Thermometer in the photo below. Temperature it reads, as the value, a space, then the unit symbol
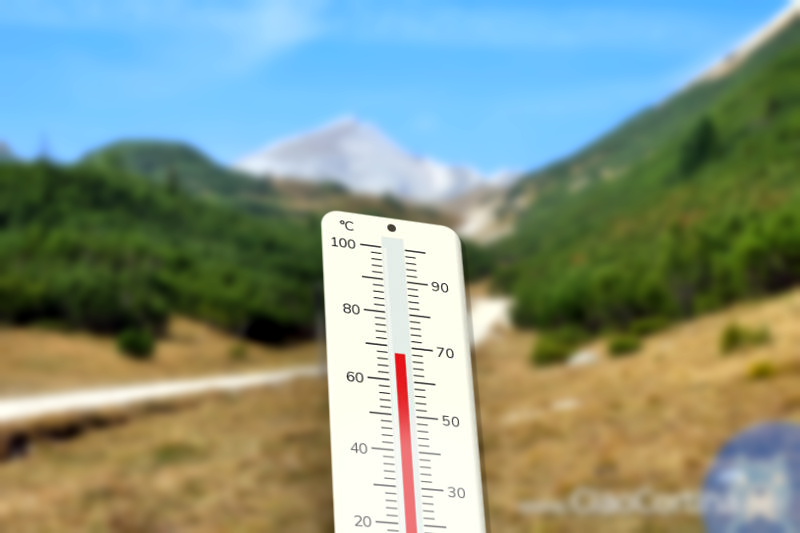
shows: 68 °C
